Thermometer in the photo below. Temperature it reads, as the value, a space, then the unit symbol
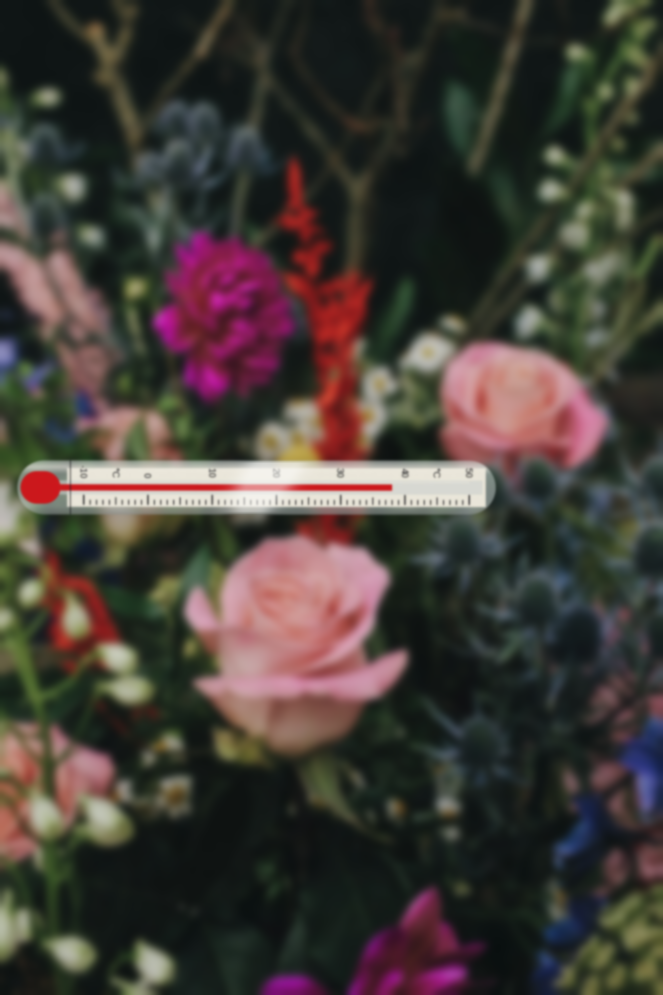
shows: 38 °C
